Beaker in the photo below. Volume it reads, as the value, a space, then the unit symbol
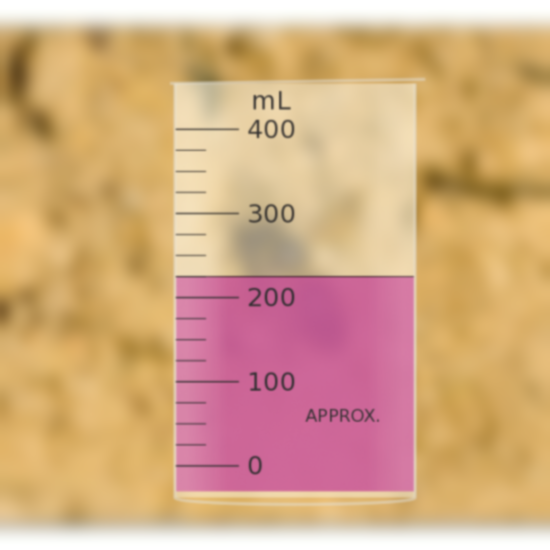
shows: 225 mL
